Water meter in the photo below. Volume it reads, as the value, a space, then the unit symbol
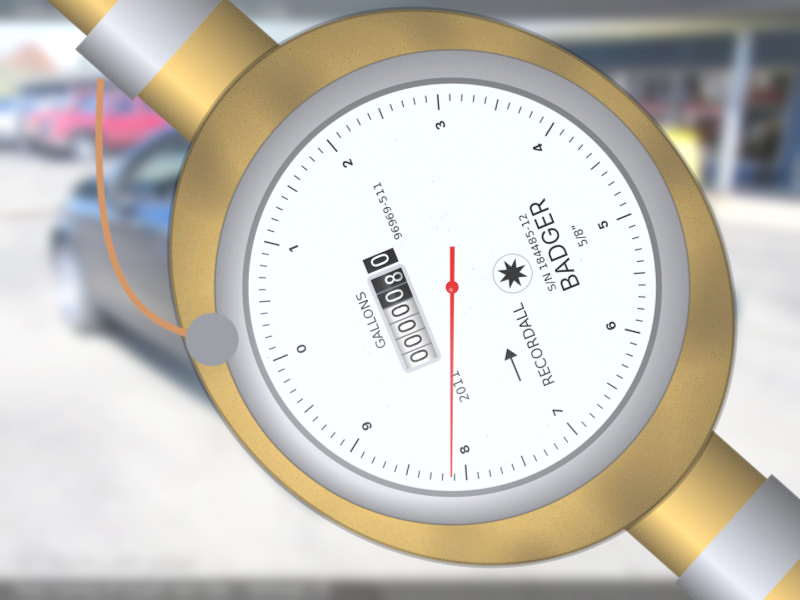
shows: 78.1 gal
